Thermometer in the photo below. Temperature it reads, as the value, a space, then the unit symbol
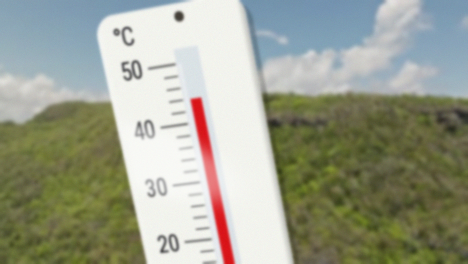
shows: 44 °C
